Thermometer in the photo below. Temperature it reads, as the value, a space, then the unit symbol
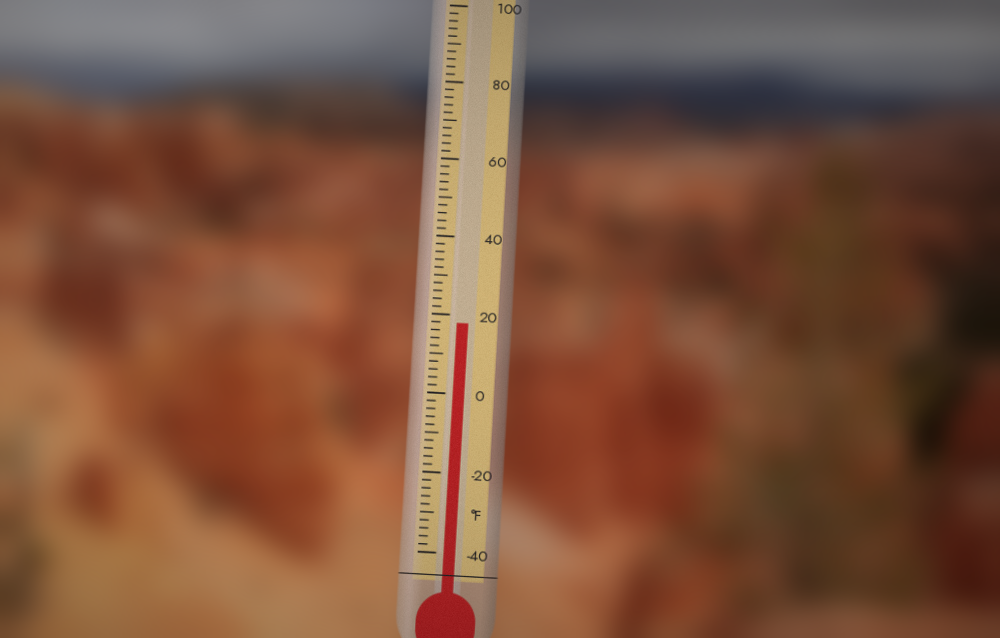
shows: 18 °F
